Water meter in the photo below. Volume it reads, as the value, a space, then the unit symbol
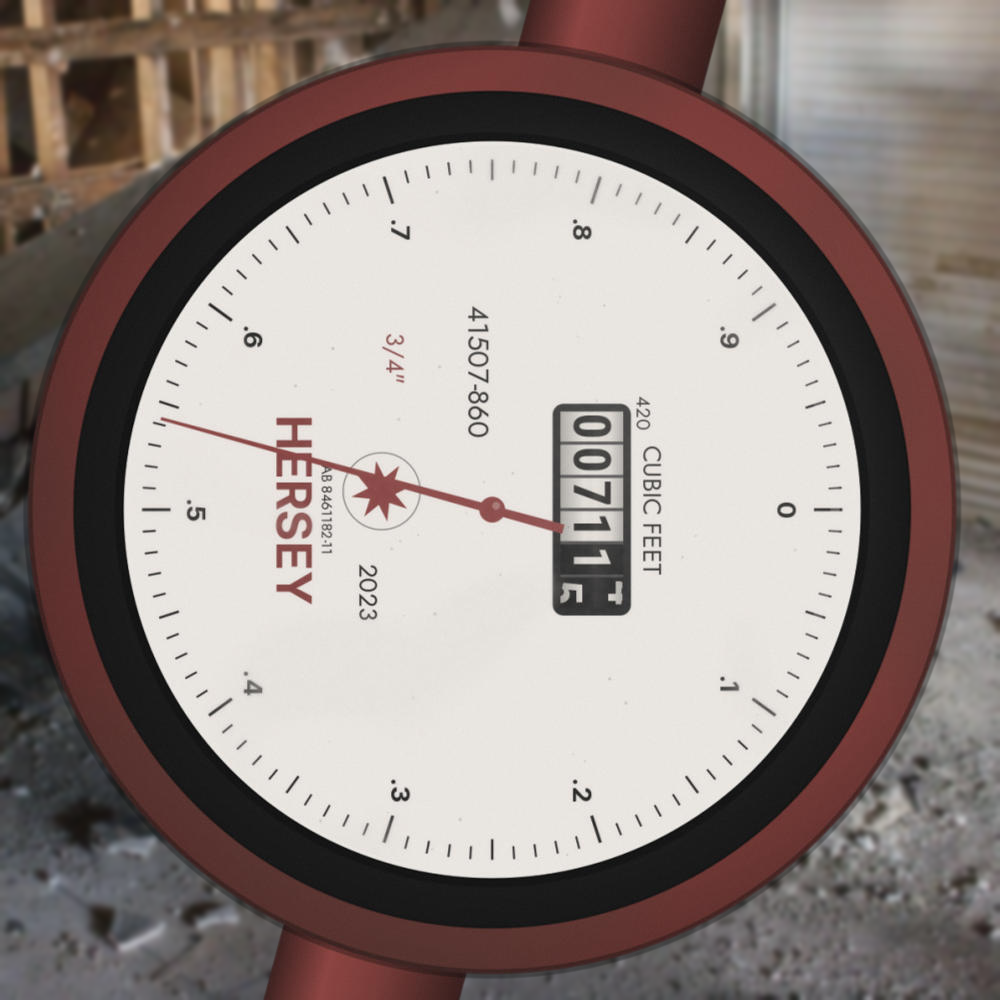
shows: 7114.54 ft³
